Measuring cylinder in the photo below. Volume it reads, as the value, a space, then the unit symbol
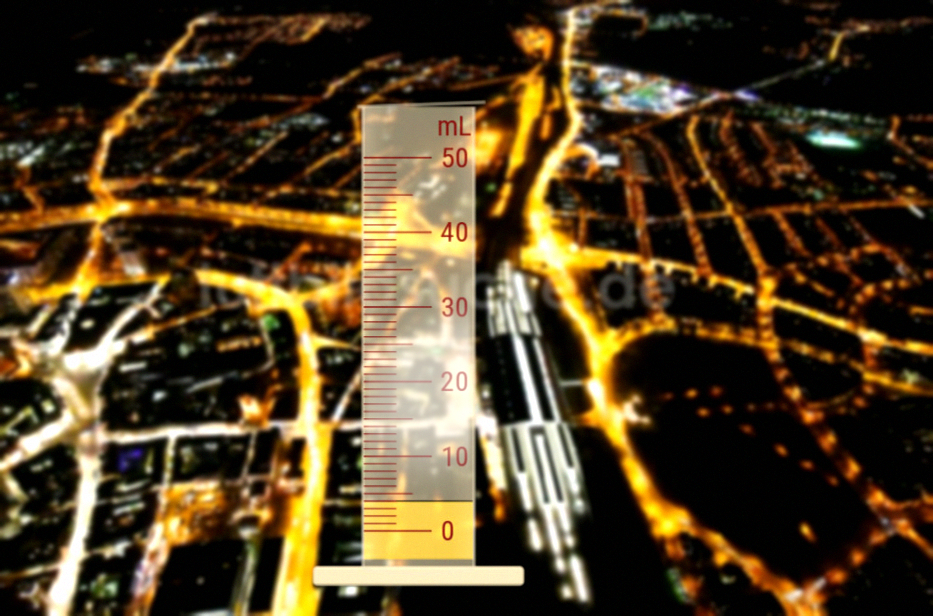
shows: 4 mL
